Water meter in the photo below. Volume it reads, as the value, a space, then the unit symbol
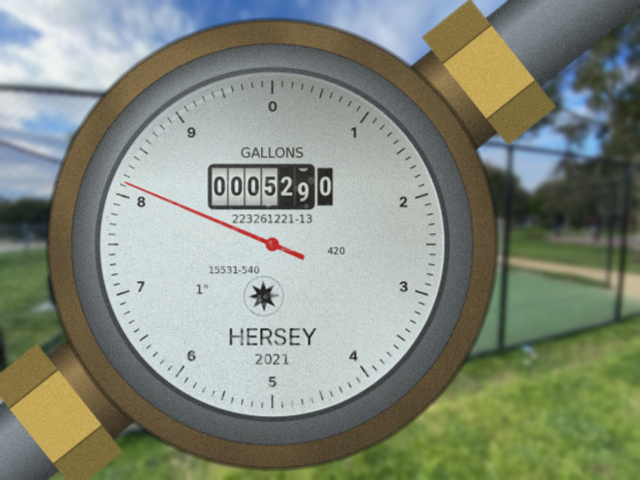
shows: 5288.1 gal
